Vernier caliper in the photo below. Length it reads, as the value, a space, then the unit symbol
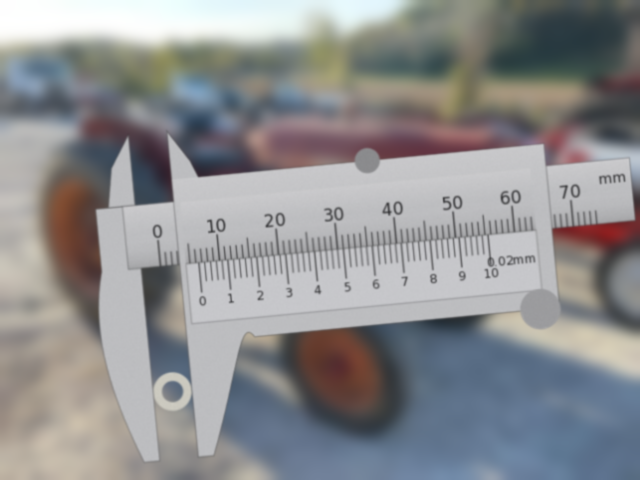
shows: 6.5 mm
